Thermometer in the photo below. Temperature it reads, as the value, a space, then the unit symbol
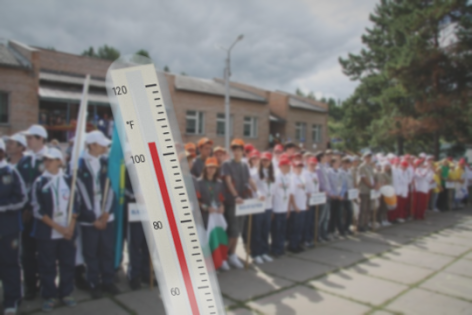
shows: 104 °F
